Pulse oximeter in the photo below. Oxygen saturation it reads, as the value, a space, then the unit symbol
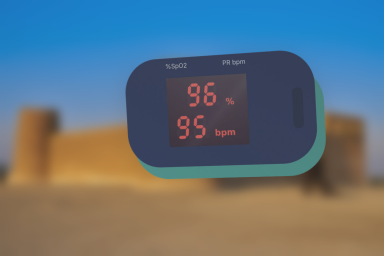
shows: 96 %
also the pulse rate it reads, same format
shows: 95 bpm
